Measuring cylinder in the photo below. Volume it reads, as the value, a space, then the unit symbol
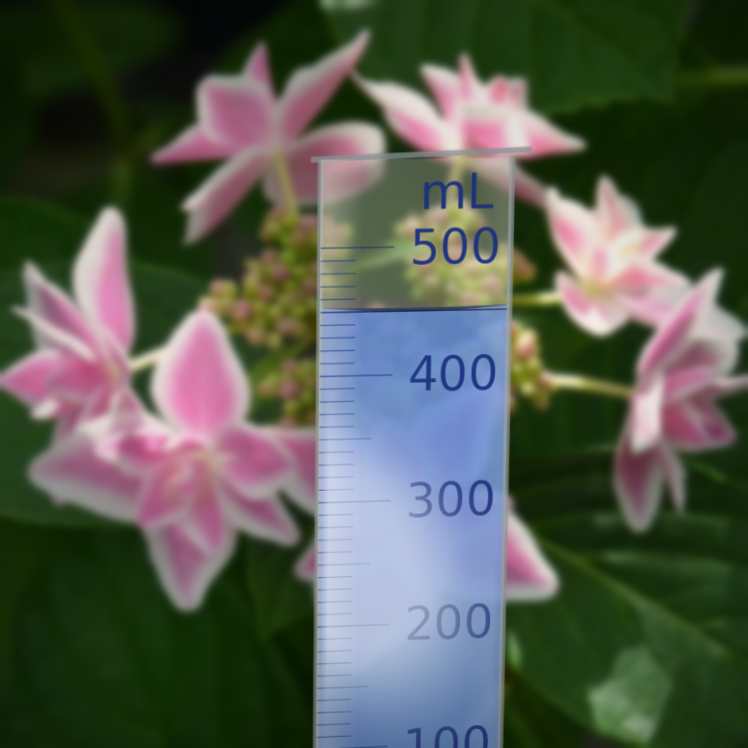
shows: 450 mL
